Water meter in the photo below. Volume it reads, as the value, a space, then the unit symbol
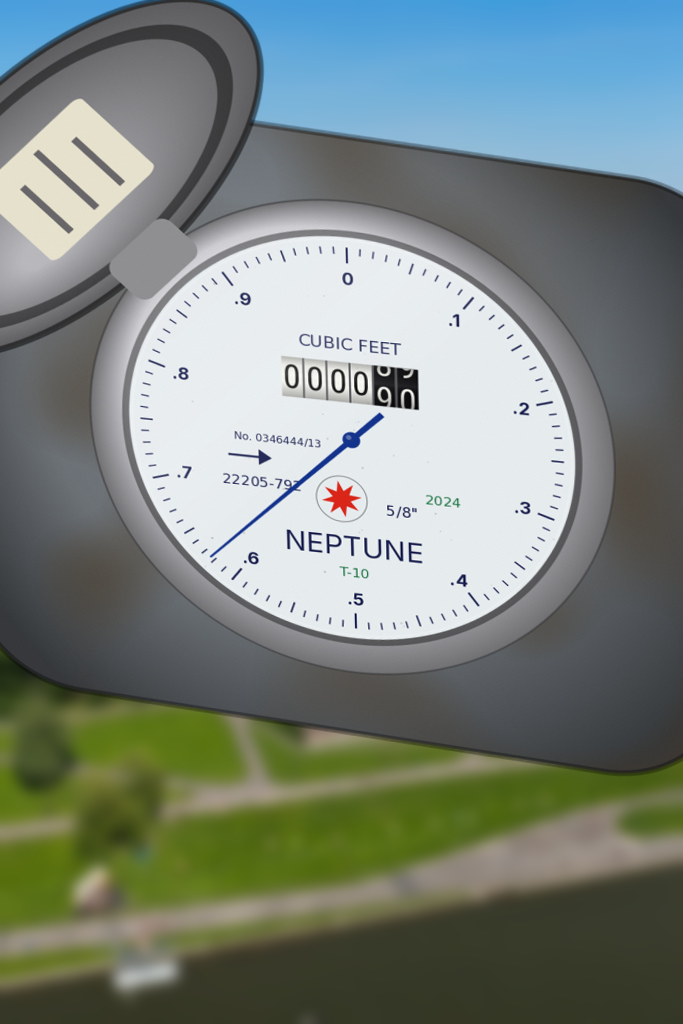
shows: 89.62 ft³
